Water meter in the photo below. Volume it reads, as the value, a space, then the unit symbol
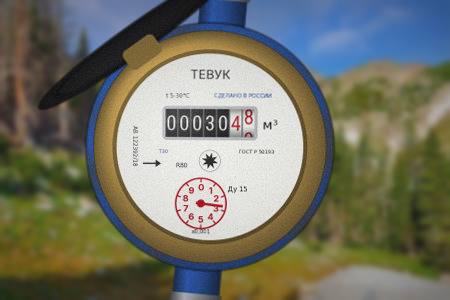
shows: 30.482 m³
